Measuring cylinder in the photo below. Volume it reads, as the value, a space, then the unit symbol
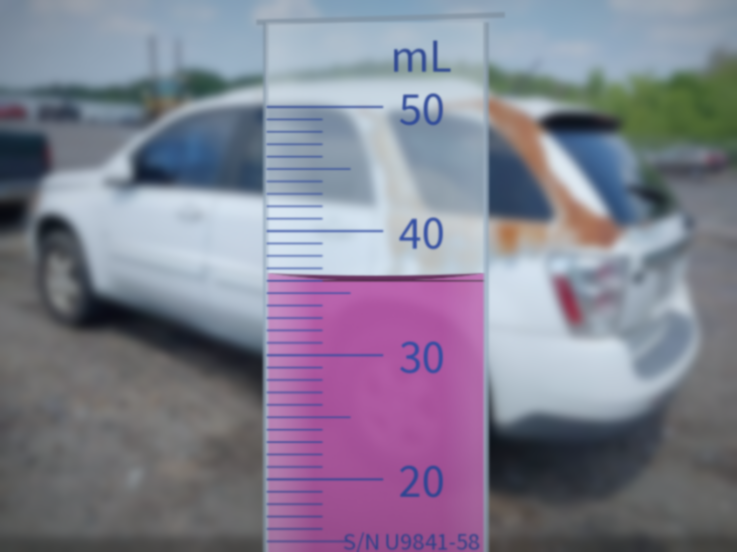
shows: 36 mL
